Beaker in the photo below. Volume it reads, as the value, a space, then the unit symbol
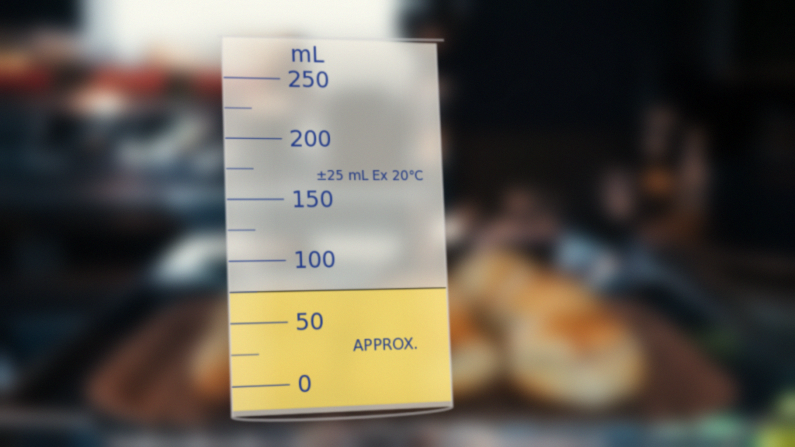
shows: 75 mL
